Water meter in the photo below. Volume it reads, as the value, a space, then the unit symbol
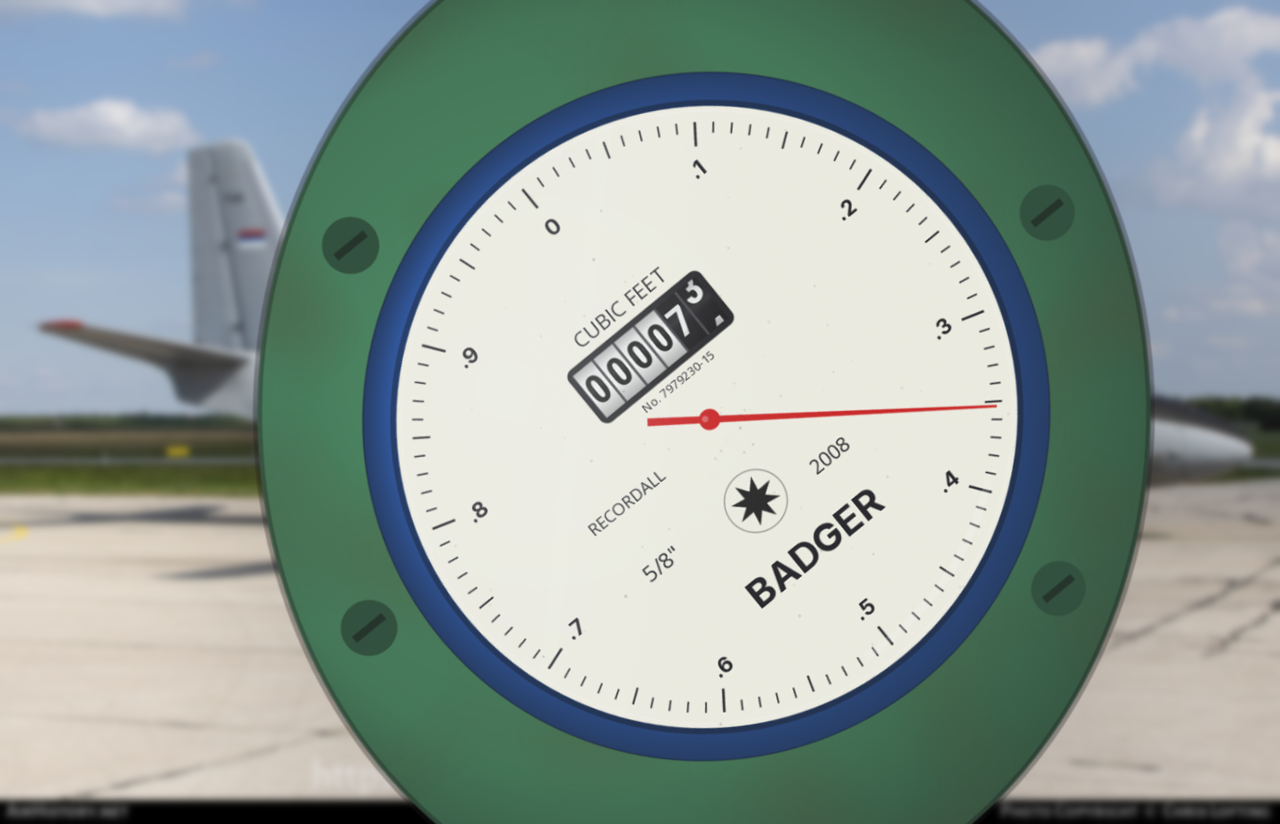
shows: 73.35 ft³
